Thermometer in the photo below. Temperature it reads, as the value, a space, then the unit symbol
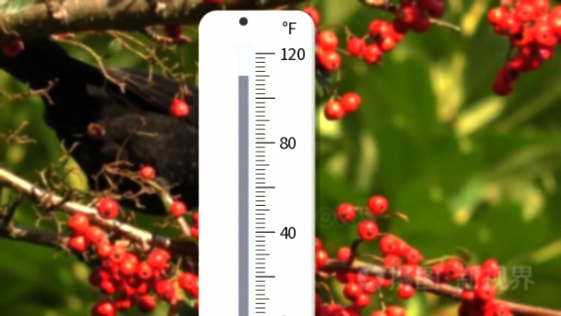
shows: 110 °F
